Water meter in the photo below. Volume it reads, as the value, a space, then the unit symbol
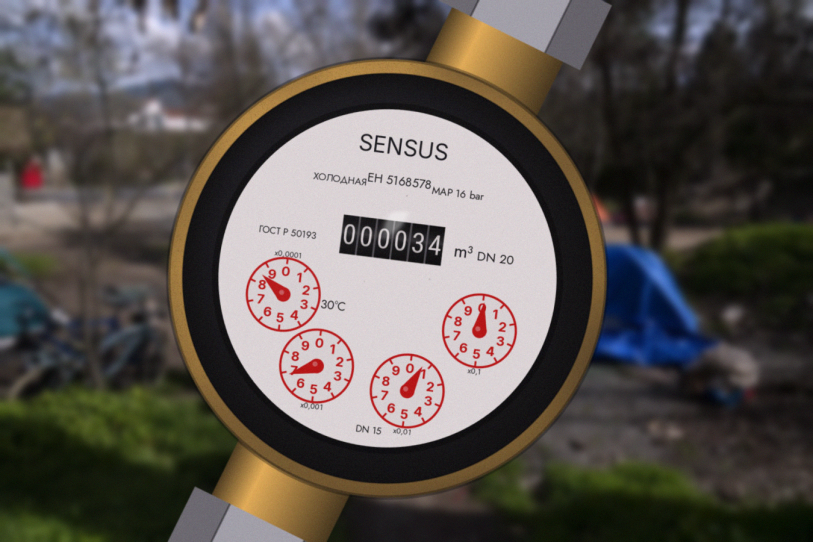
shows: 34.0068 m³
